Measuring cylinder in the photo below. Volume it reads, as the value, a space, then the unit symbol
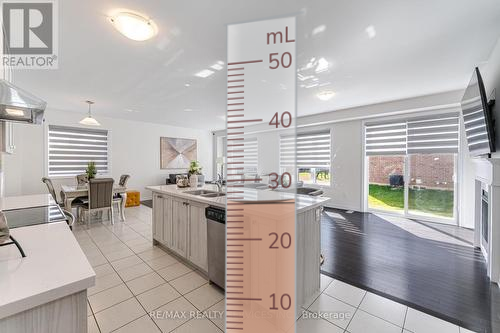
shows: 26 mL
